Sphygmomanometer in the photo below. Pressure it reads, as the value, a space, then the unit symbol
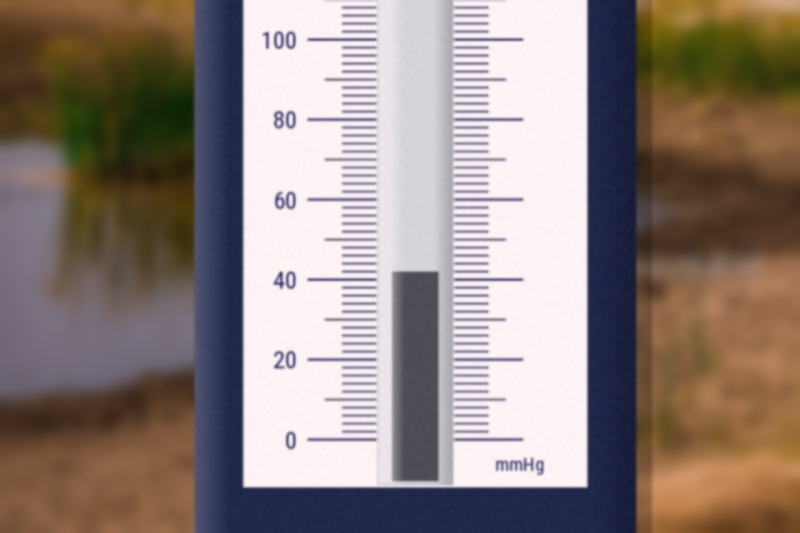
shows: 42 mmHg
